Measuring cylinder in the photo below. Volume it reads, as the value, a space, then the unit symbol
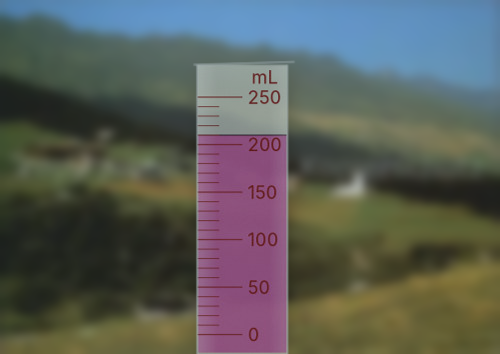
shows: 210 mL
